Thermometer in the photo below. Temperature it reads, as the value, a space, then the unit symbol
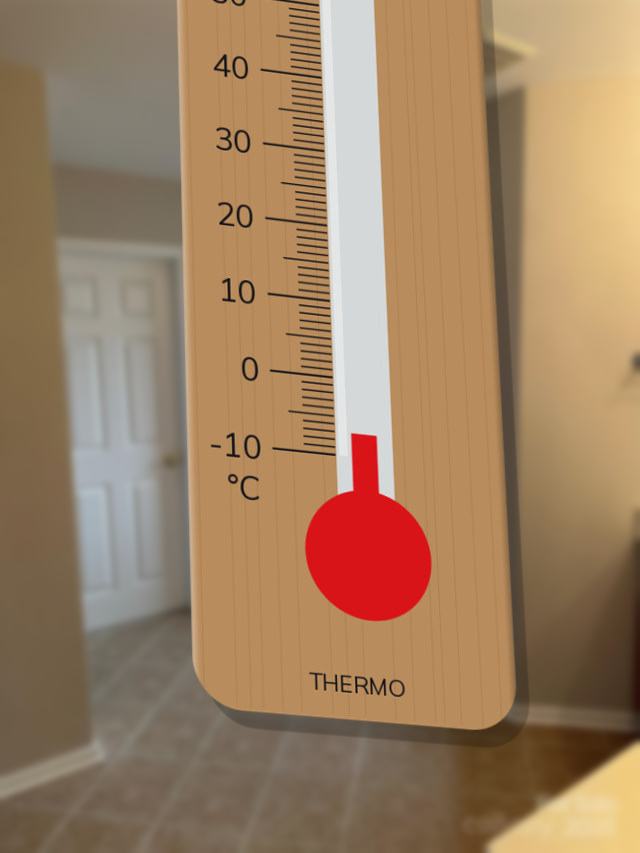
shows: -7 °C
